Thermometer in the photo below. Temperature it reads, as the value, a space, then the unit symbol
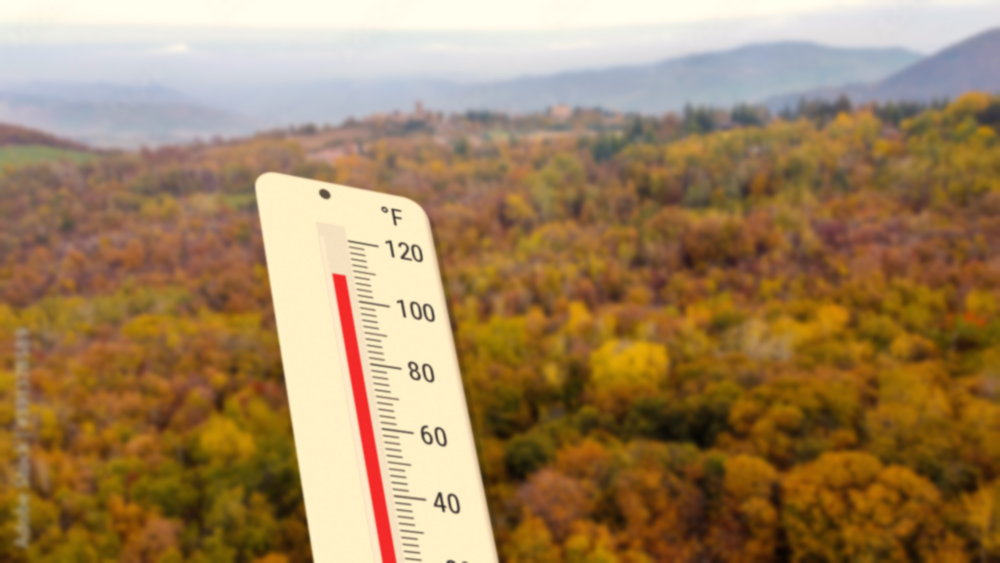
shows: 108 °F
